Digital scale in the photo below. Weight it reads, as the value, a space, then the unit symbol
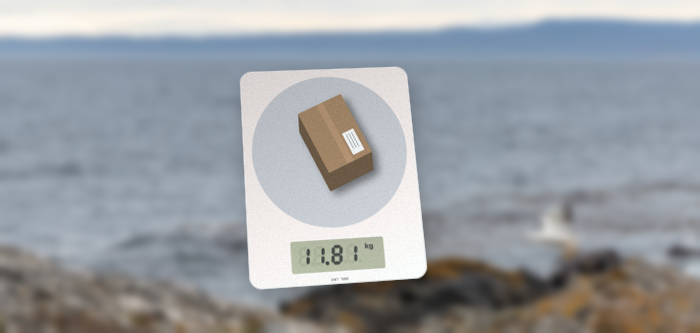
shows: 11.81 kg
